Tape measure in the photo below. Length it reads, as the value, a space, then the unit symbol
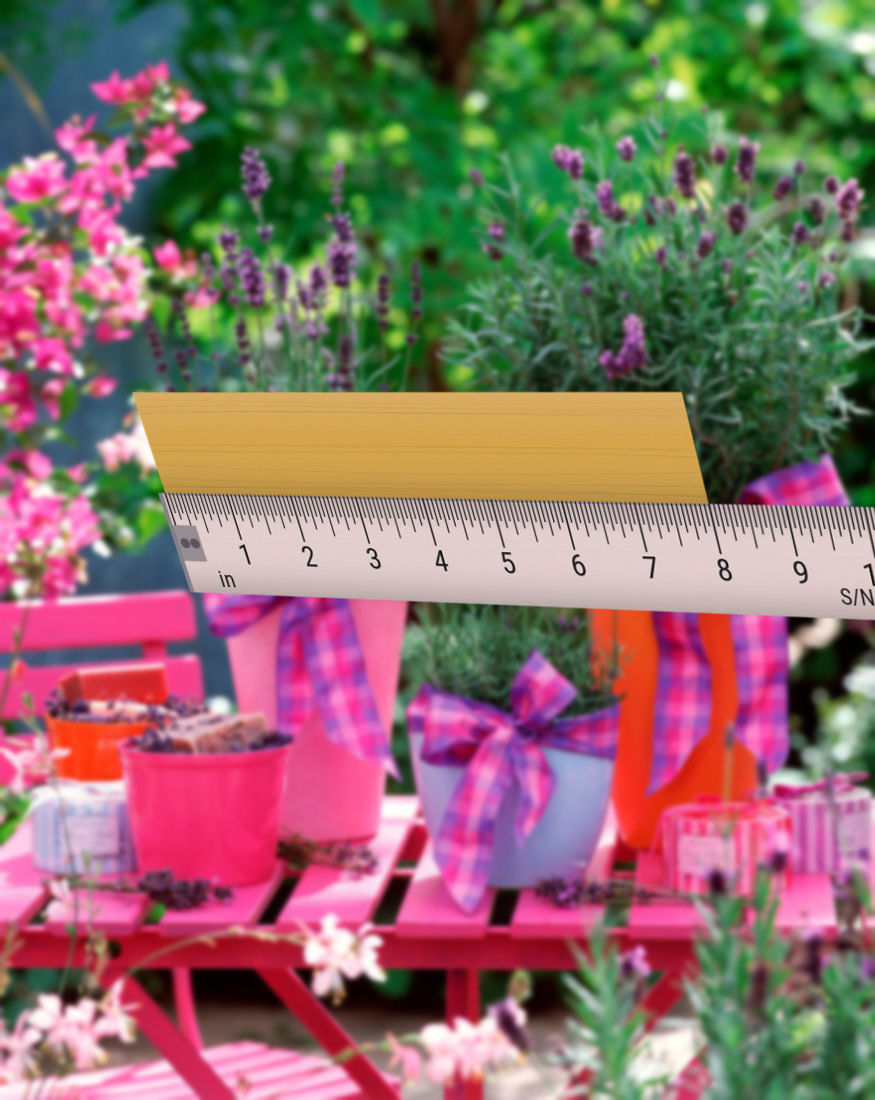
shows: 8 in
